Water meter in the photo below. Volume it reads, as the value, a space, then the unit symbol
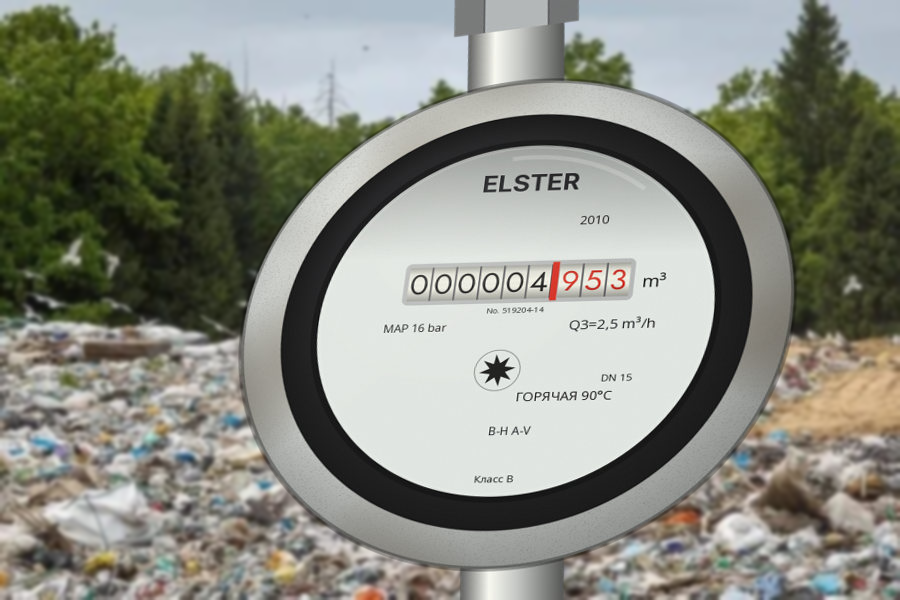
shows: 4.953 m³
